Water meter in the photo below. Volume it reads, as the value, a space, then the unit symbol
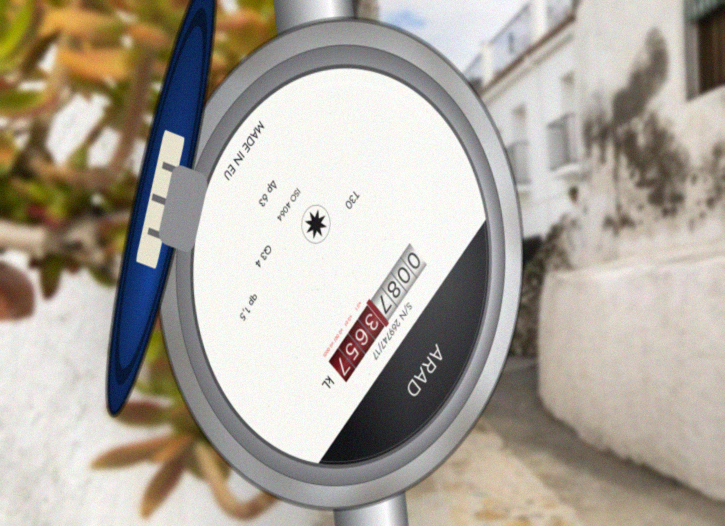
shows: 87.3657 kL
